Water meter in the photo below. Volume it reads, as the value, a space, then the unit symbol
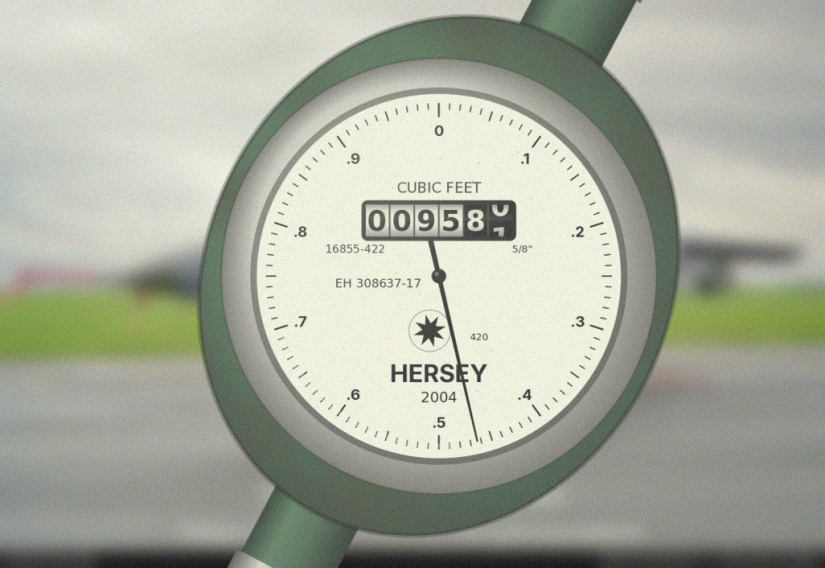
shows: 9580.46 ft³
